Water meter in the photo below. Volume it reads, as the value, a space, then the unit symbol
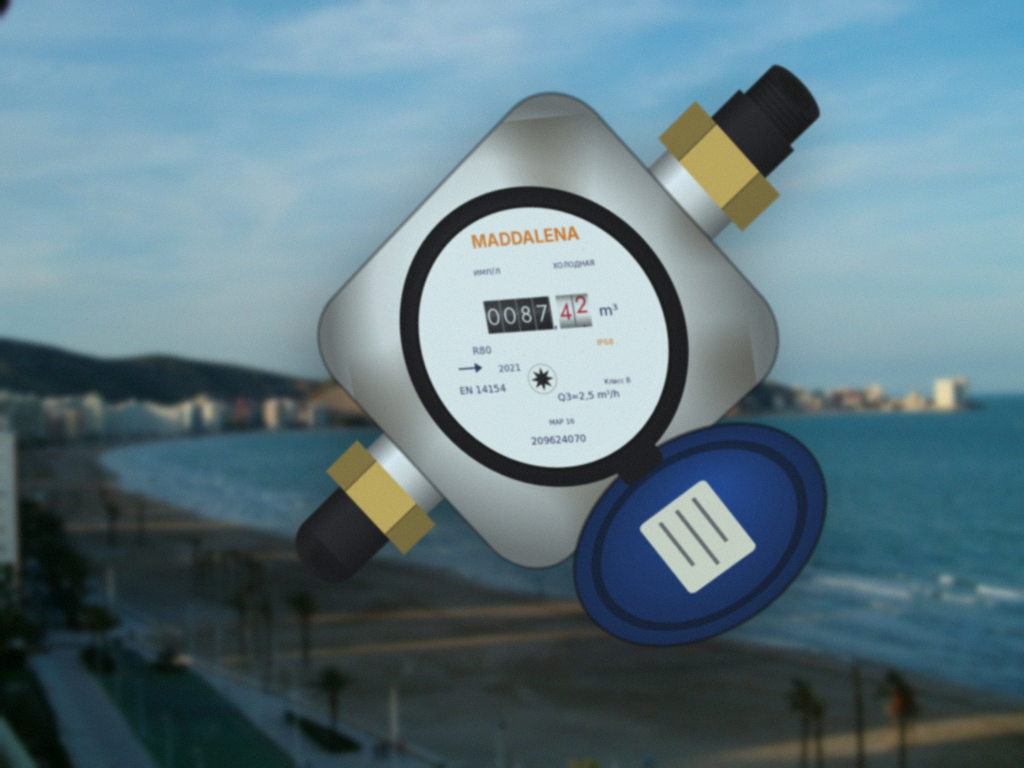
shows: 87.42 m³
